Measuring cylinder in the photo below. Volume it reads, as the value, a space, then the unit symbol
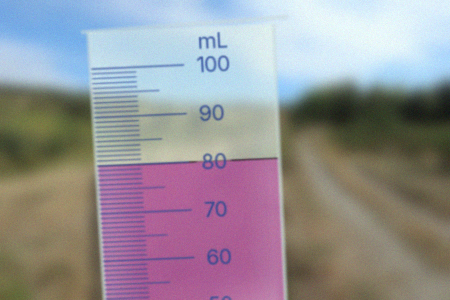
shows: 80 mL
